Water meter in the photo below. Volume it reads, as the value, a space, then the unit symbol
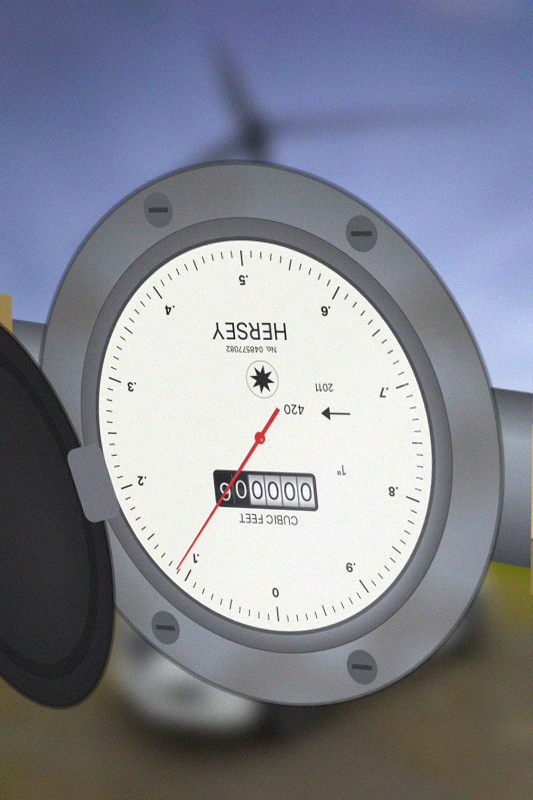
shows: 6.11 ft³
